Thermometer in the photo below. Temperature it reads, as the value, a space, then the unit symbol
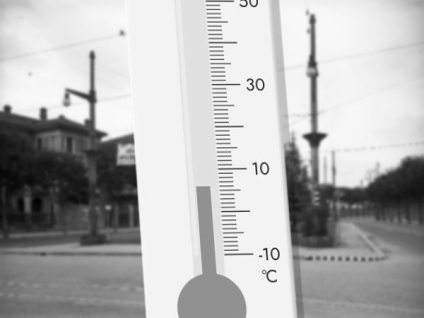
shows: 6 °C
